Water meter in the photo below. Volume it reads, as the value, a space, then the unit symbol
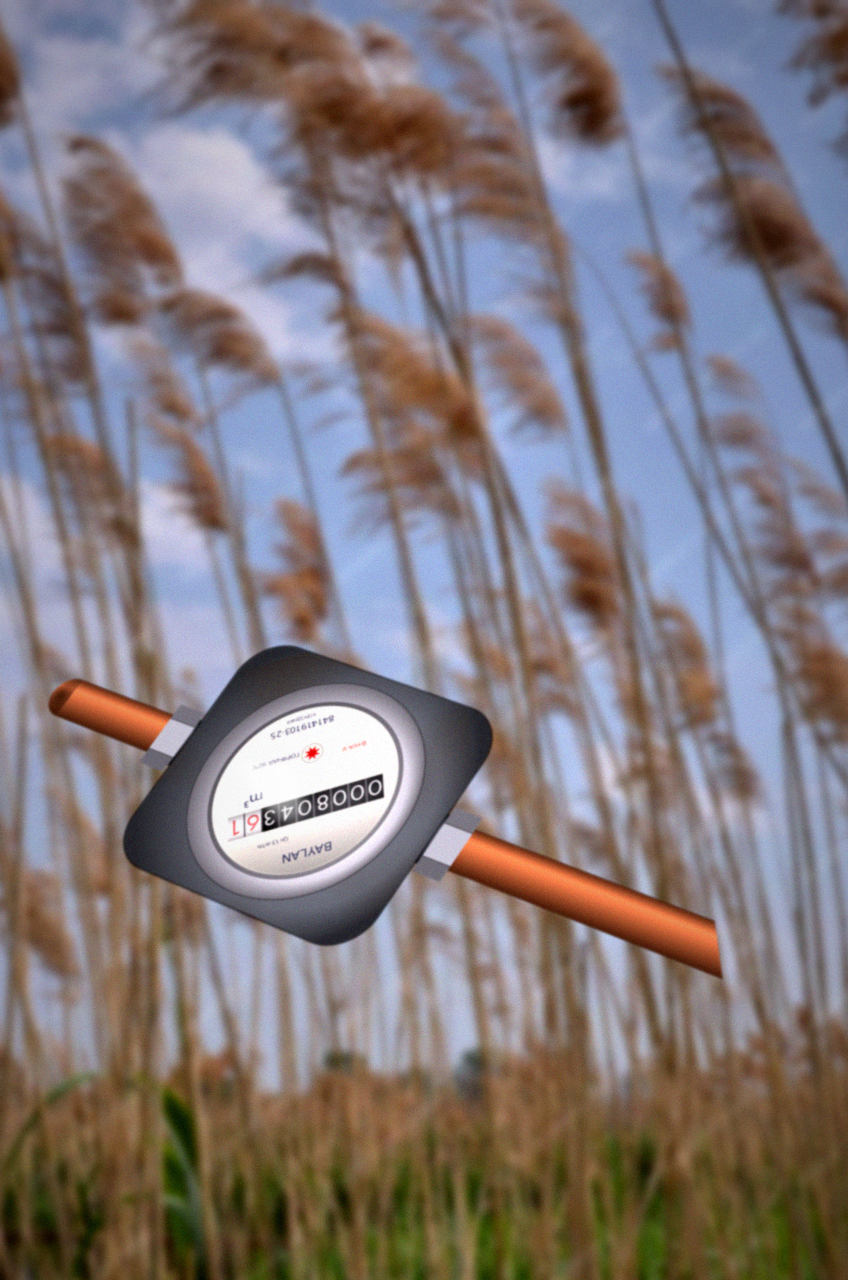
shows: 8043.61 m³
